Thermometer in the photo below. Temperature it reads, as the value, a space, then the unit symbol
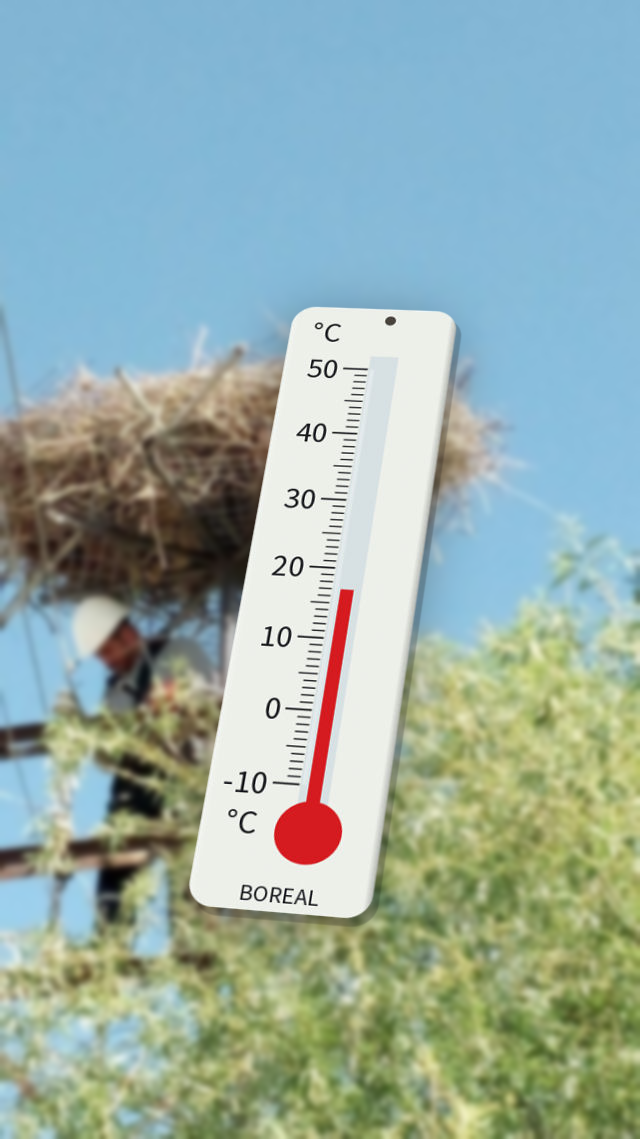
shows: 17 °C
